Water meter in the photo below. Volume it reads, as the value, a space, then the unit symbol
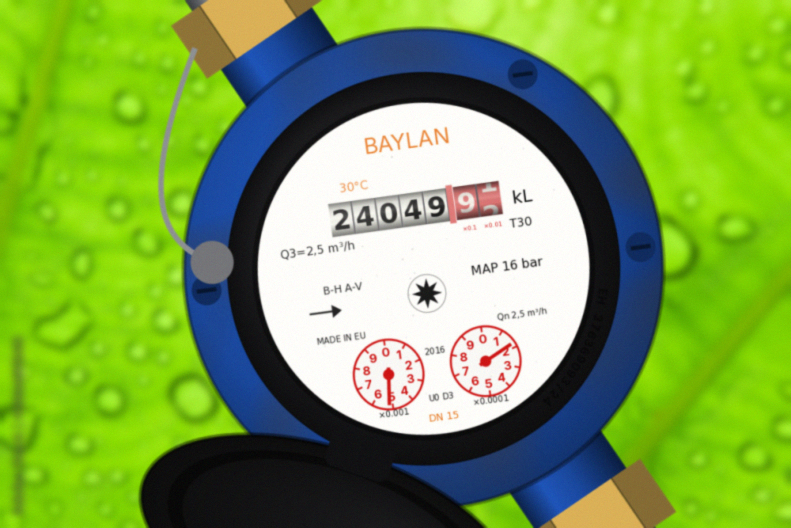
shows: 24049.9151 kL
